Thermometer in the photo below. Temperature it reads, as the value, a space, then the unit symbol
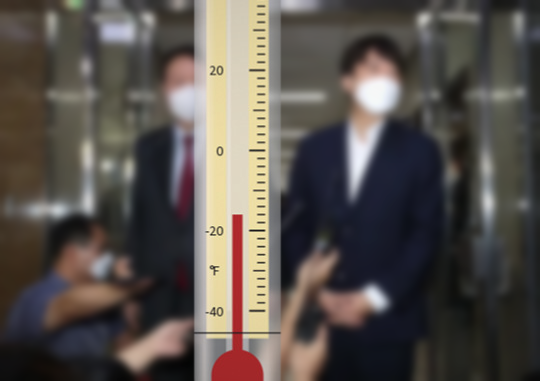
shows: -16 °F
